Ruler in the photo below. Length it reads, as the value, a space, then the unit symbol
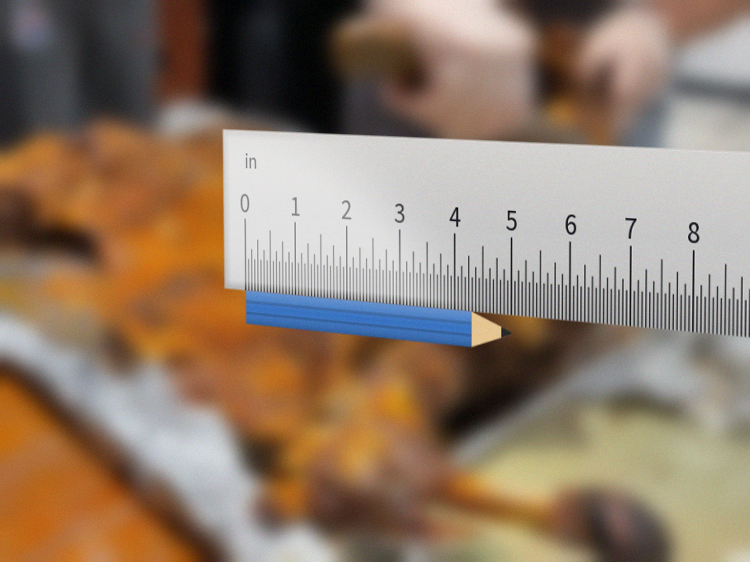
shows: 5 in
